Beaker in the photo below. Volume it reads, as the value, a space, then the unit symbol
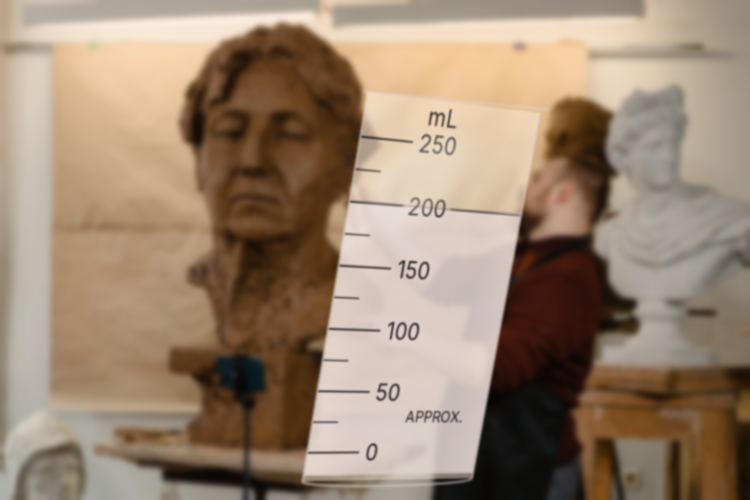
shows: 200 mL
